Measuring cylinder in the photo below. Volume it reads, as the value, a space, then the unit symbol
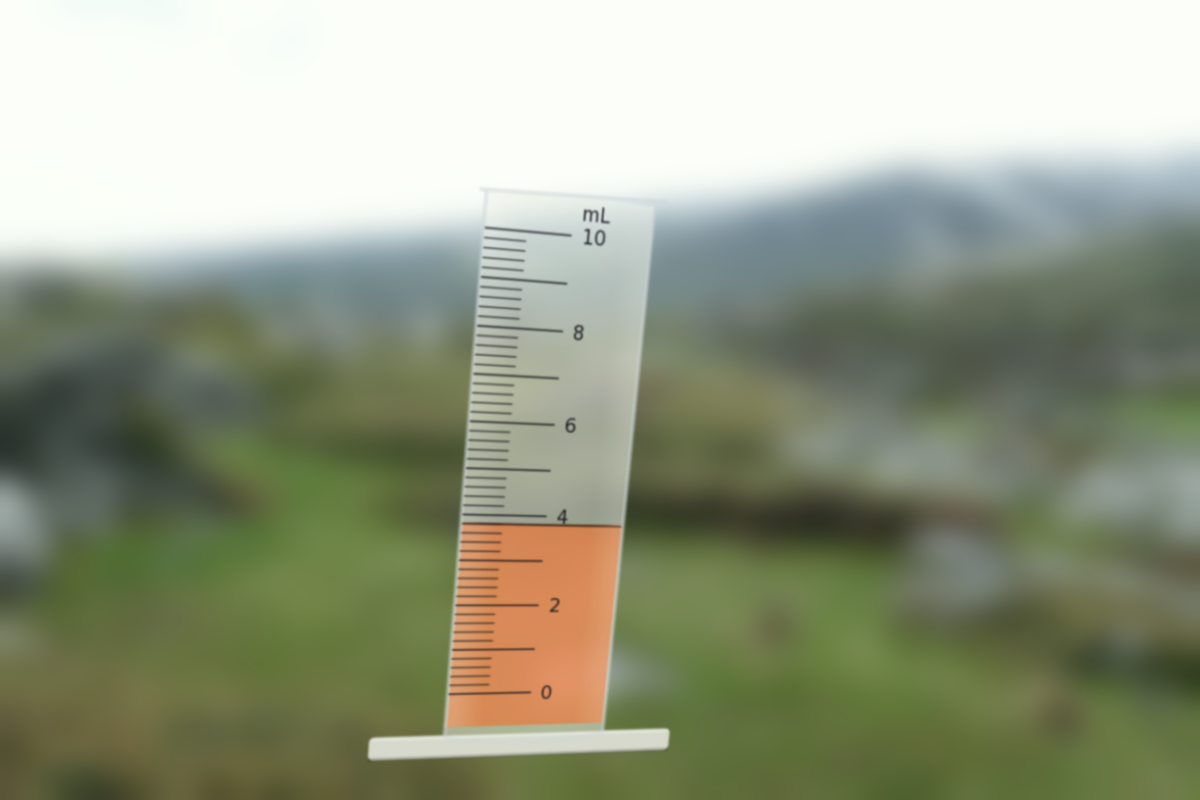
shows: 3.8 mL
